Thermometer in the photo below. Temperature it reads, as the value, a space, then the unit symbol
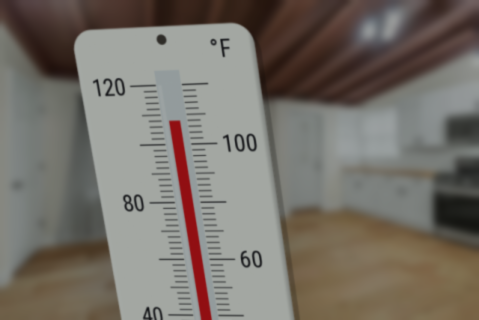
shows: 108 °F
